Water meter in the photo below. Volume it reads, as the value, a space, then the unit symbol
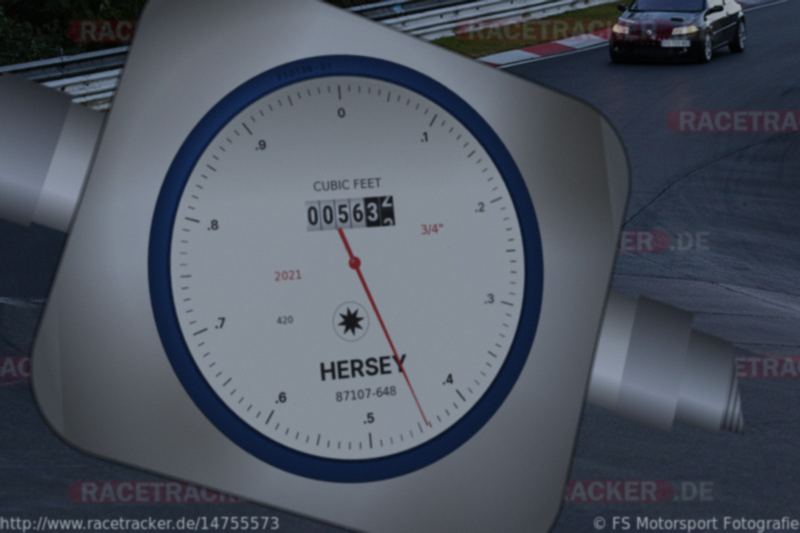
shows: 5632.44 ft³
